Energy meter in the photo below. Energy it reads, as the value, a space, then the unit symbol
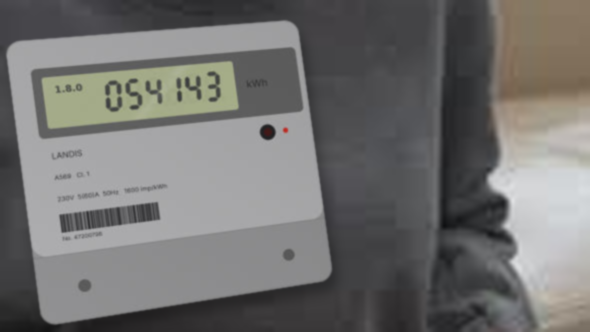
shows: 54143 kWh
